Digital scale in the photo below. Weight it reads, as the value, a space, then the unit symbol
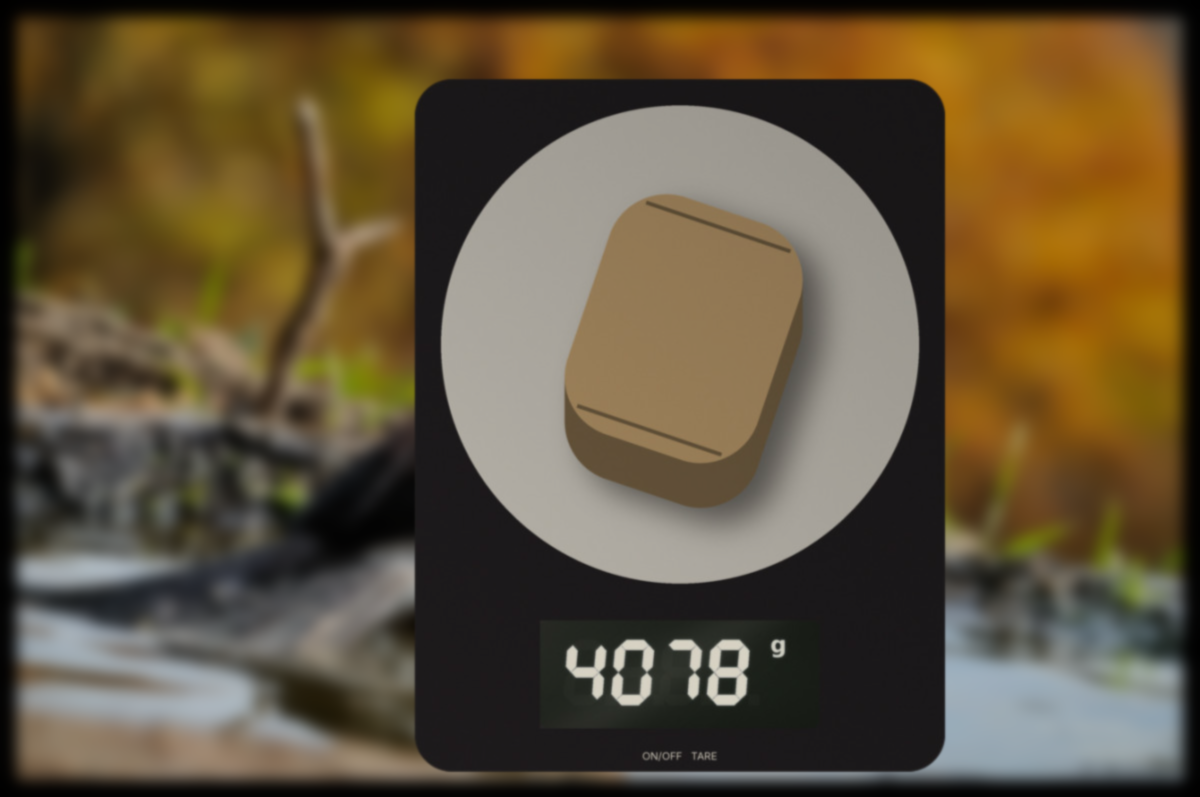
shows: 4078 g
